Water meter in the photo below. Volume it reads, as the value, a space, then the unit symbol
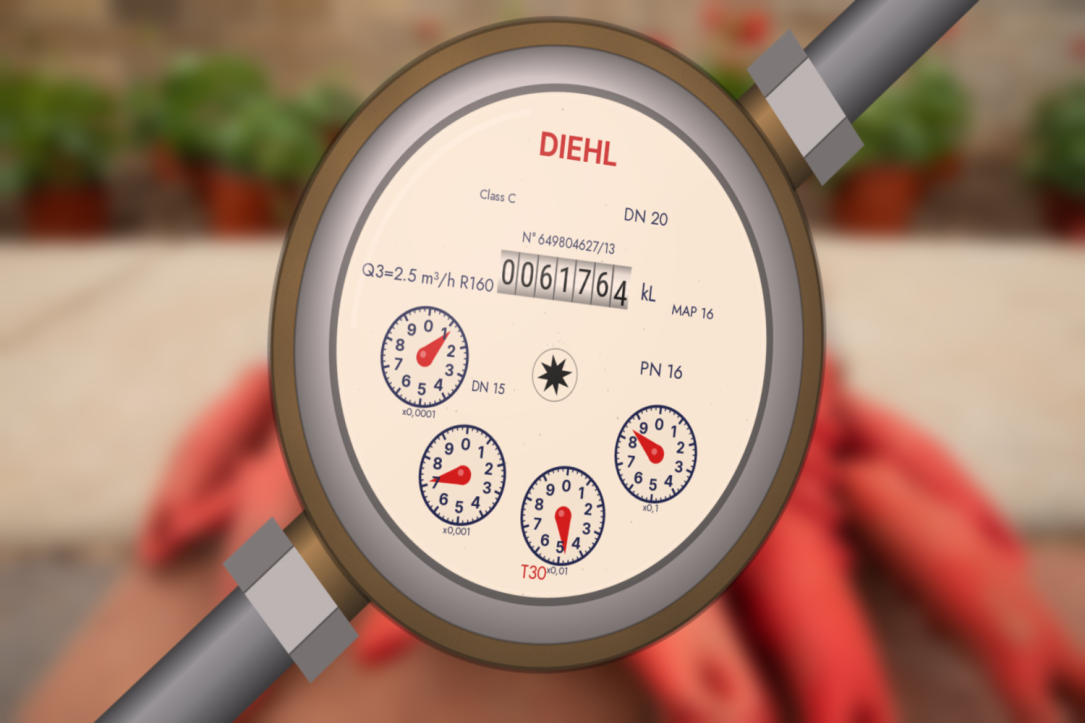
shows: 61763.8471 kL
